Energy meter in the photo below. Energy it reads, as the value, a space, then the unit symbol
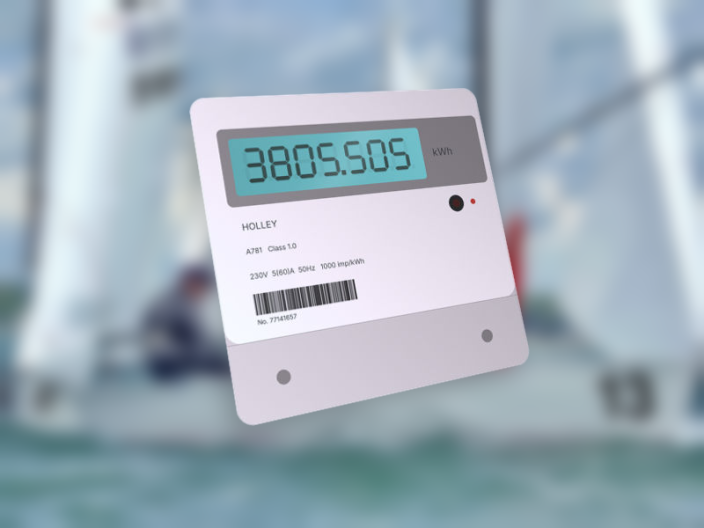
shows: 3805.505 kWh
